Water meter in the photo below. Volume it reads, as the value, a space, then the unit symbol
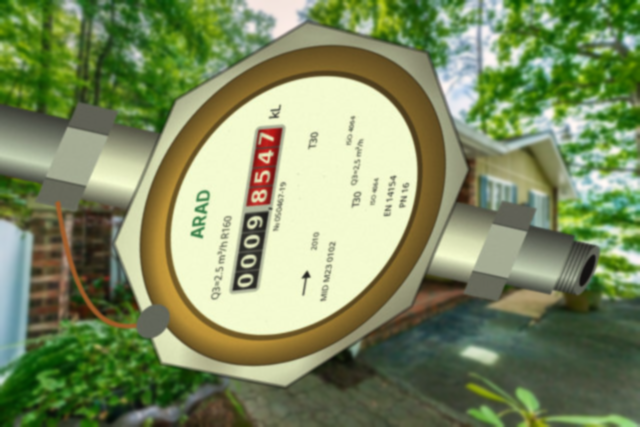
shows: 9.8547 kL
